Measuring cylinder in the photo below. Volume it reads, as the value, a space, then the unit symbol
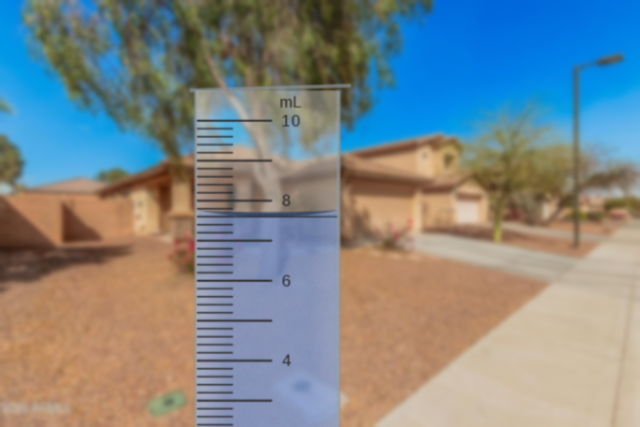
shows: 7.6 mL
